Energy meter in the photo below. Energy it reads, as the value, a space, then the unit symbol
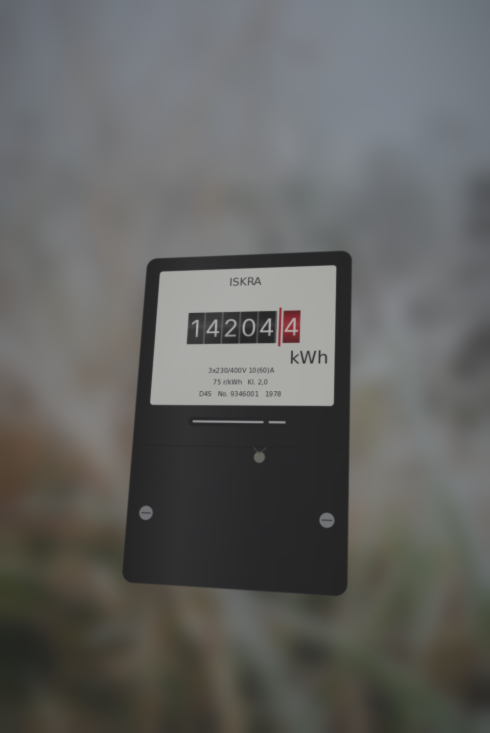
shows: 14204.4 kWh
